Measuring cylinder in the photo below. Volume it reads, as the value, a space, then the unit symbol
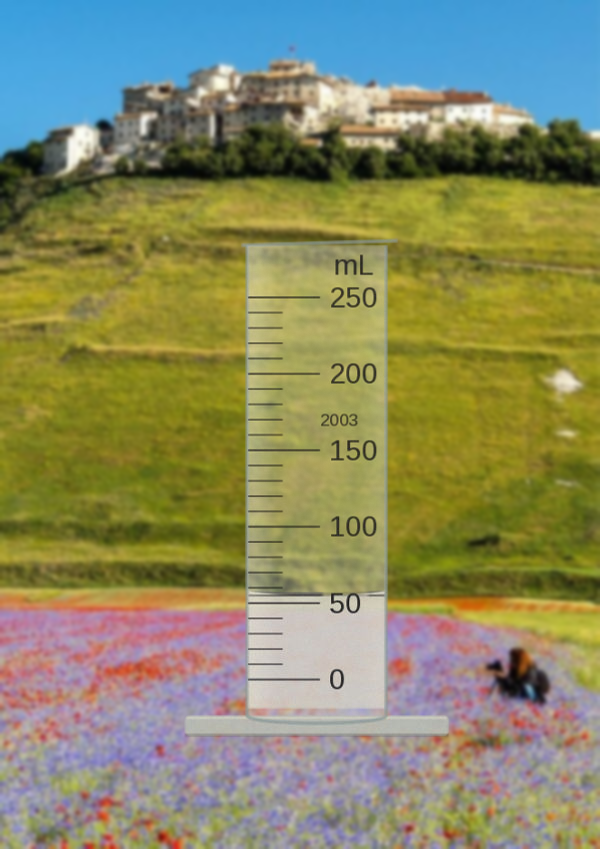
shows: 55 mL
